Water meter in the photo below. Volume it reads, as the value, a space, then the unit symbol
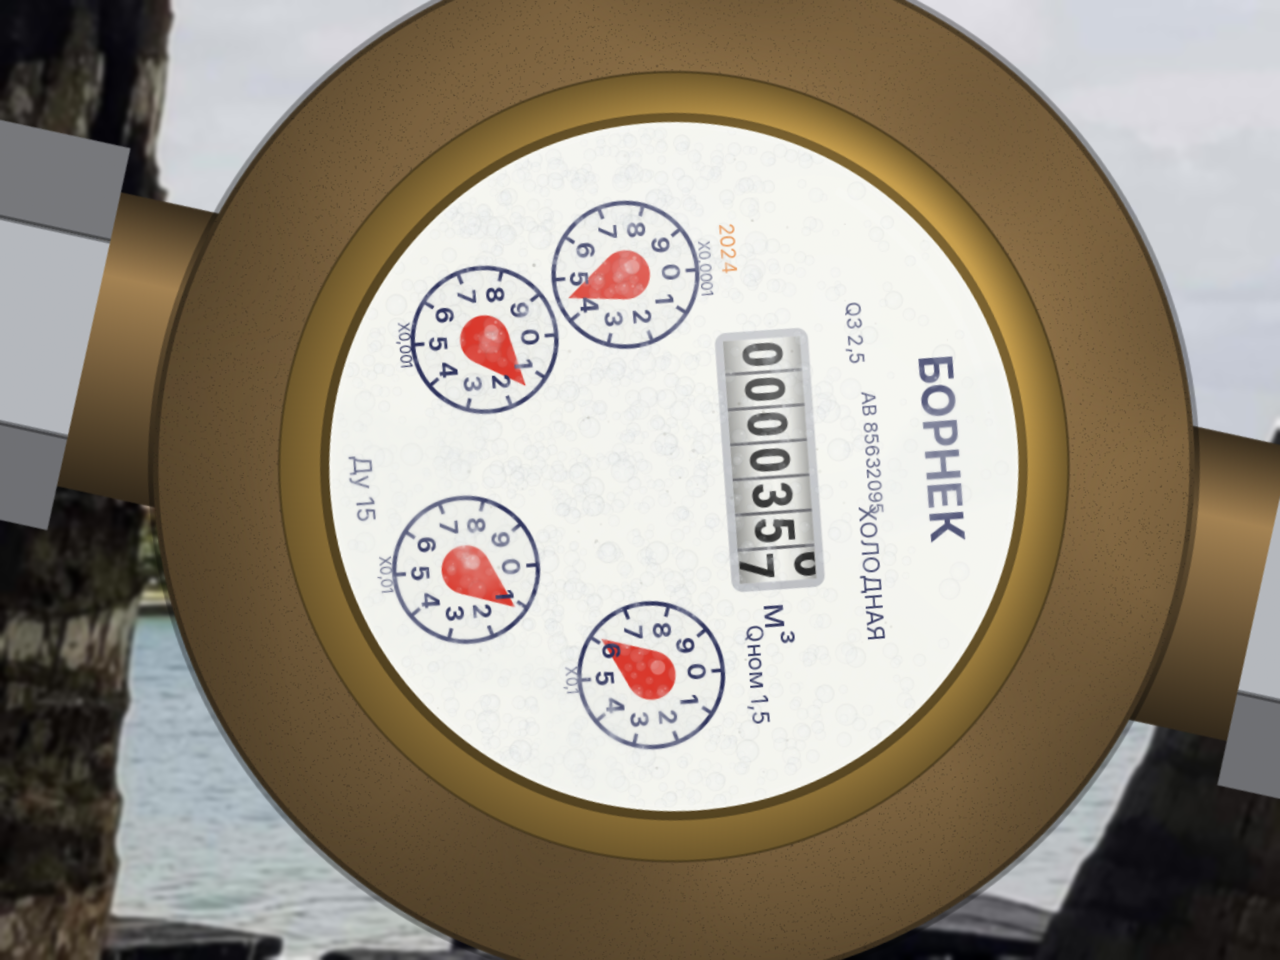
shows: 356.6114 m³
